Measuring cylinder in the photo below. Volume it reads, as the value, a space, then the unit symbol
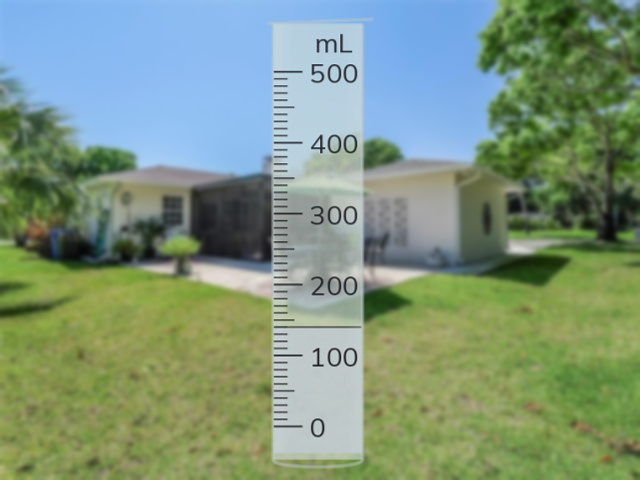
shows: 140 mL
